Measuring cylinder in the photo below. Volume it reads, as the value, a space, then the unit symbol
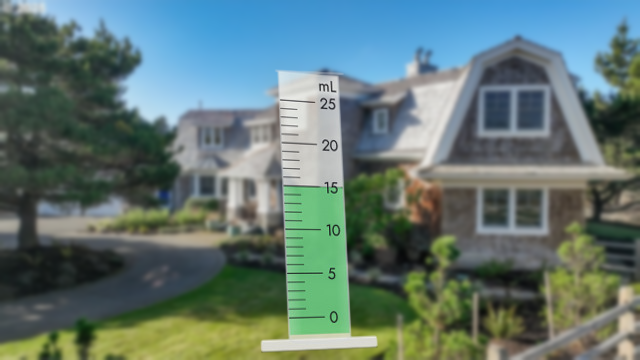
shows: 15 mL
